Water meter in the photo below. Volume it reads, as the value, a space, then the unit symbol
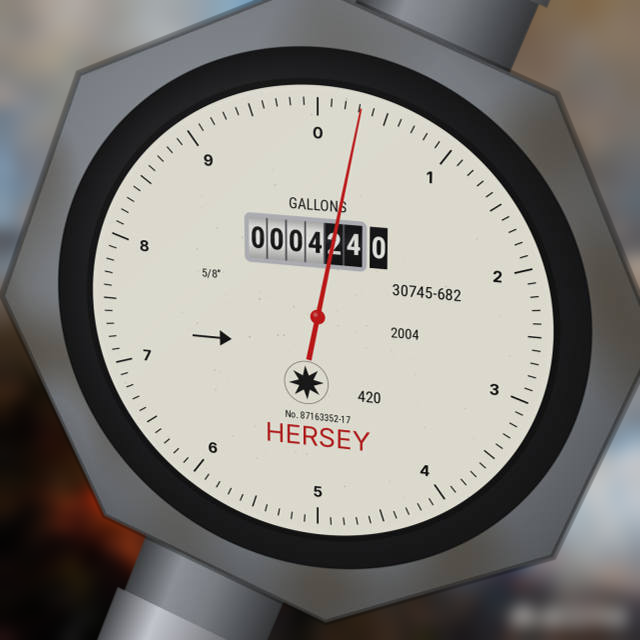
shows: 4240.3 gal
